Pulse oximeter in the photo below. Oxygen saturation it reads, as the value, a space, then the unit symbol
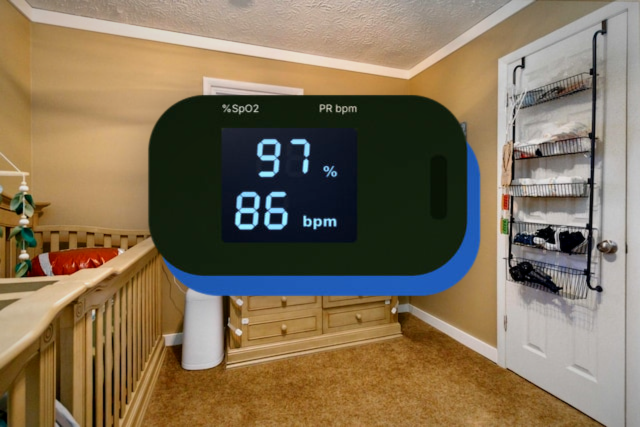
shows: 97 %
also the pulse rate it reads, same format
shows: 86 bpm
